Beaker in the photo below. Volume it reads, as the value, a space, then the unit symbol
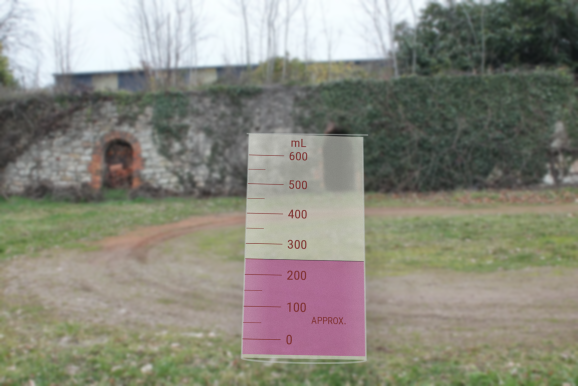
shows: 250 mL
